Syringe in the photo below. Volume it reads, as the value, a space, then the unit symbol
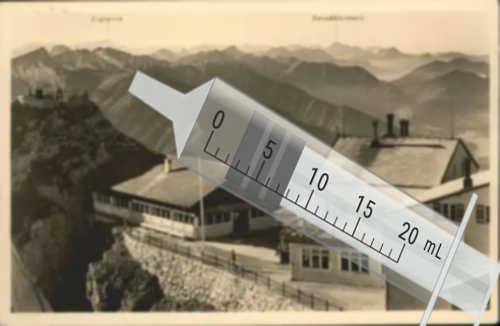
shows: 2.5 mL
